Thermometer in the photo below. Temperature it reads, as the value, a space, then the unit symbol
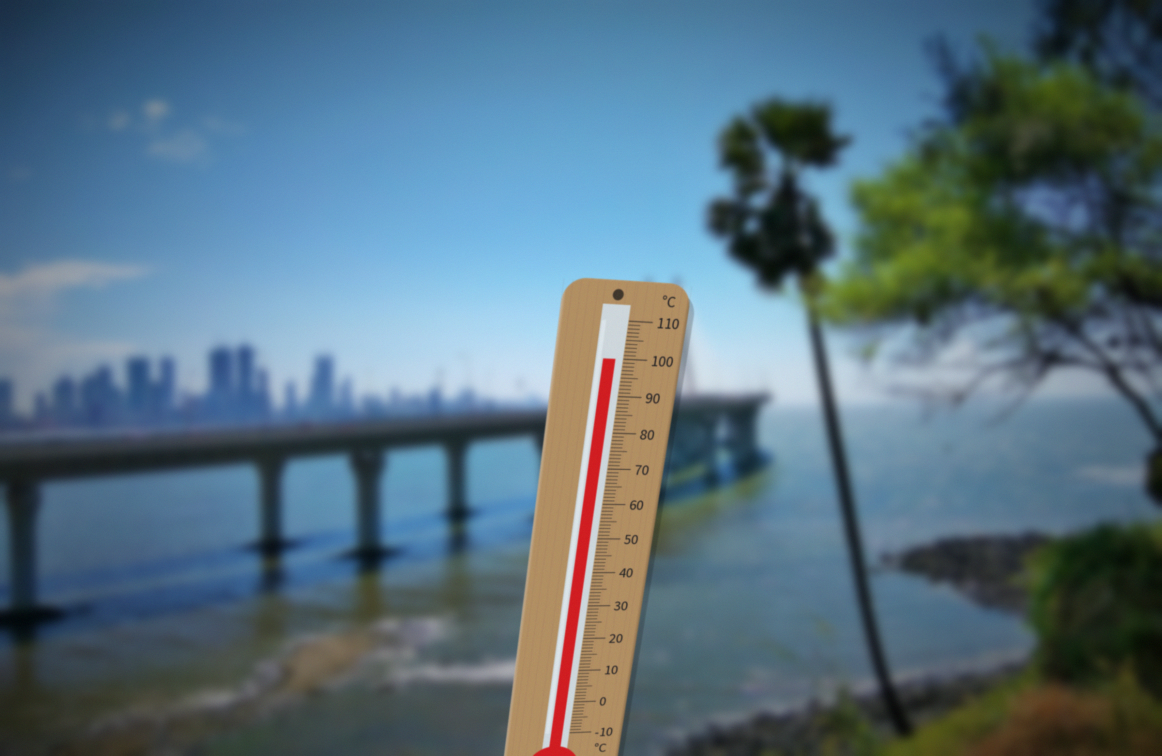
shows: 100 °C
